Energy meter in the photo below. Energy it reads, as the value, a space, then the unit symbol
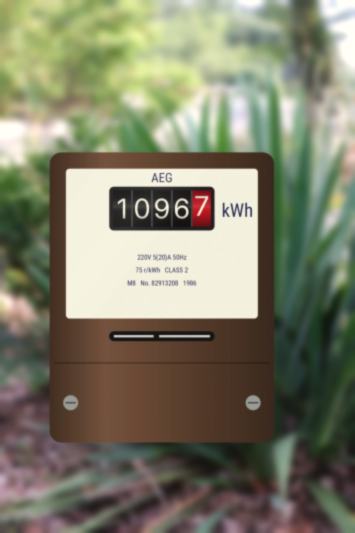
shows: 1096.7 kWh
